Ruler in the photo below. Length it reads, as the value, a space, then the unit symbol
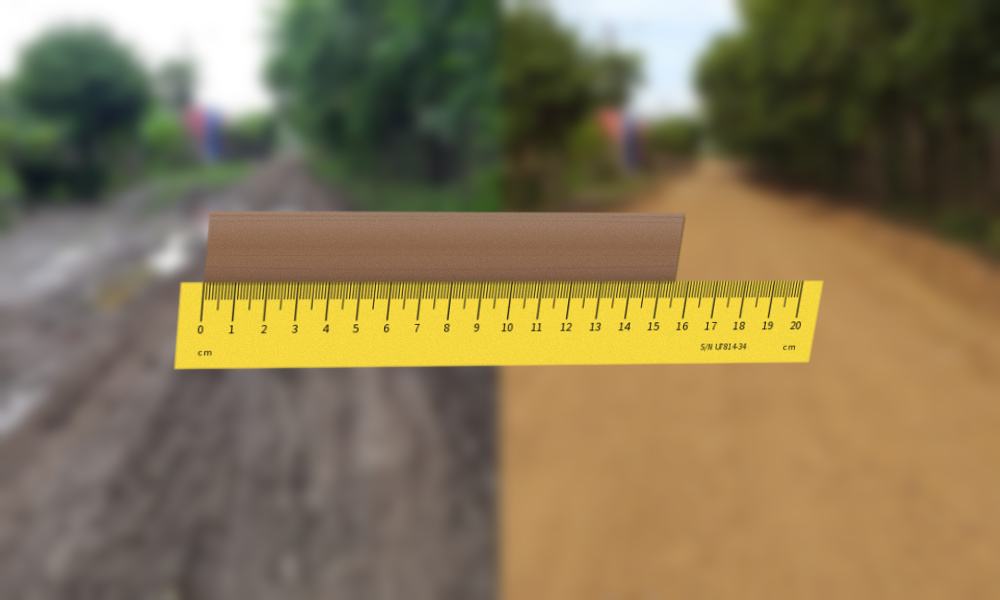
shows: 15.5 cm
